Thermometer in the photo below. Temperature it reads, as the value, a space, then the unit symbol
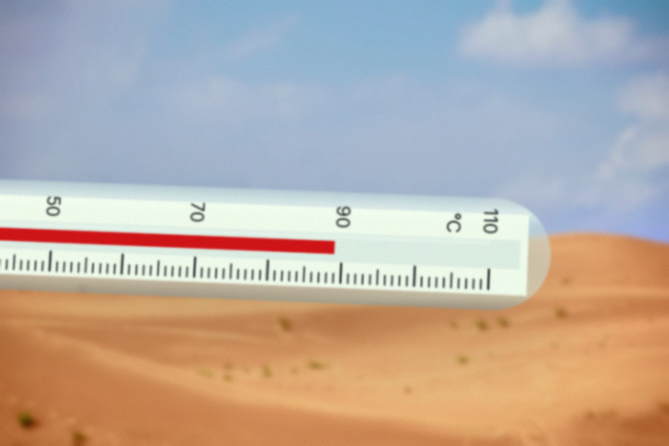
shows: 89 °C
